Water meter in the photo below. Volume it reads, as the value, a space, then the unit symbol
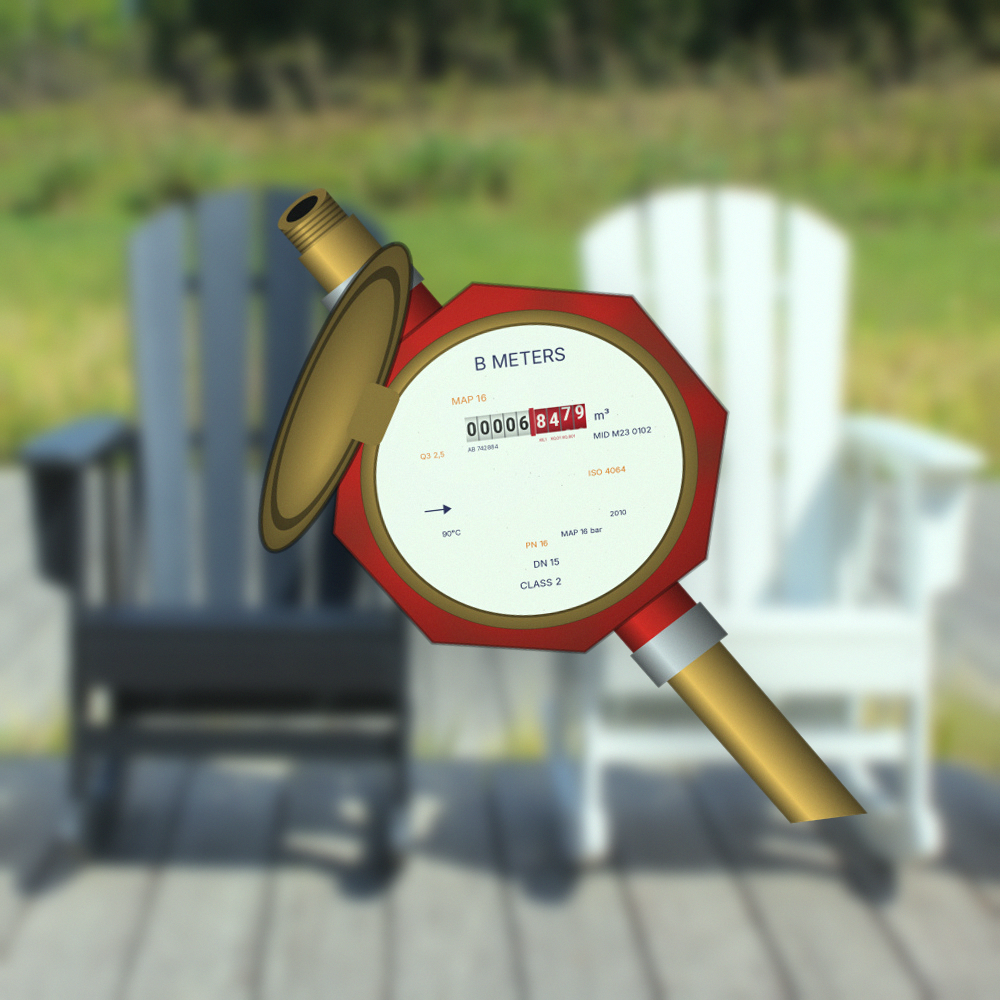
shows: 6.8479 m³
